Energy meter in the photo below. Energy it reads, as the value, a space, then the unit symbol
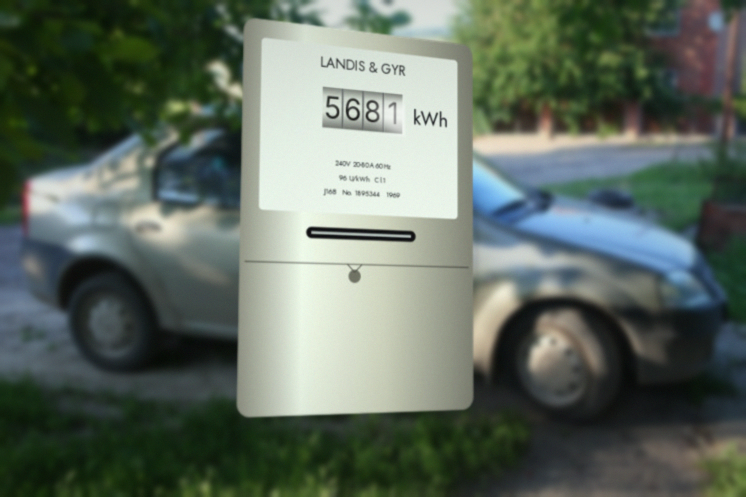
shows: 5681 kWh
